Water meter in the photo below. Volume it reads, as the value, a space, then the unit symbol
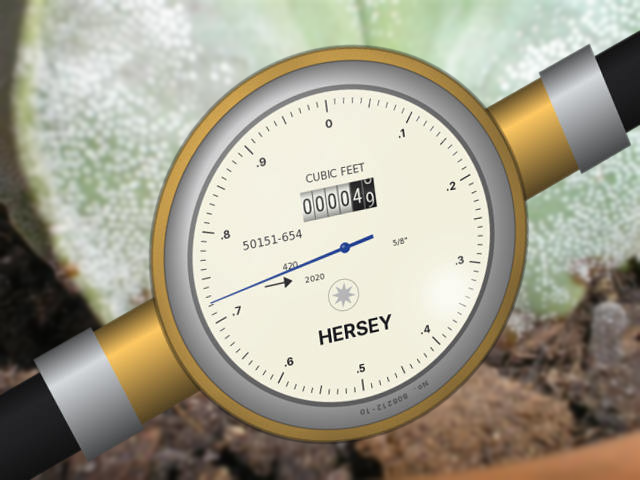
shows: 48.72 ft³
